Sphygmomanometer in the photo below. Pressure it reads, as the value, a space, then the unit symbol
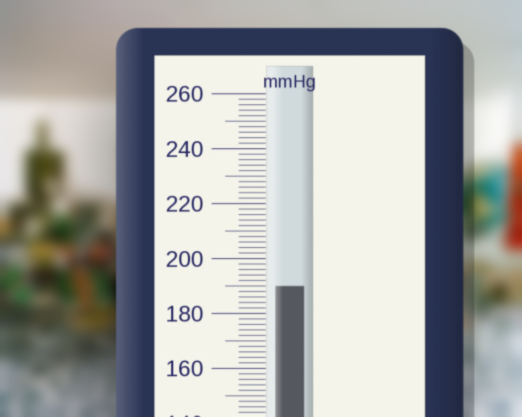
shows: 190 mmHg
